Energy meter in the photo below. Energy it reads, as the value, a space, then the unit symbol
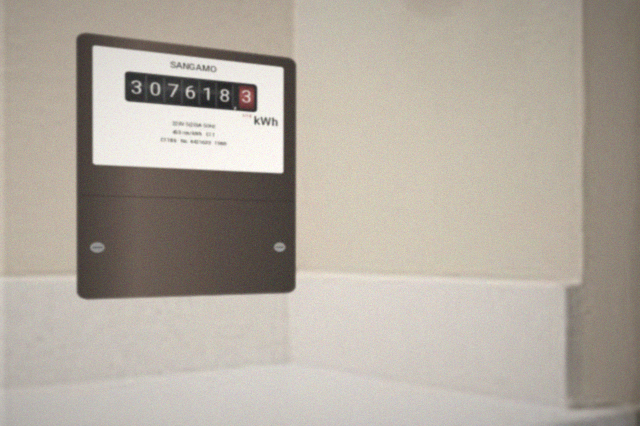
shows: 307618.3 kWh
